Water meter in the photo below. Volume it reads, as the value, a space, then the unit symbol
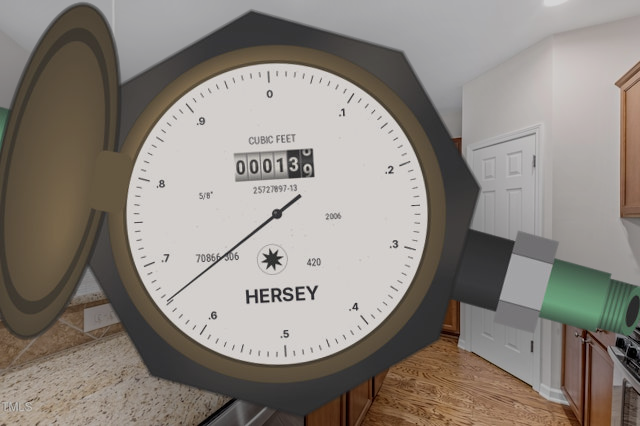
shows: 138.65 ft³
